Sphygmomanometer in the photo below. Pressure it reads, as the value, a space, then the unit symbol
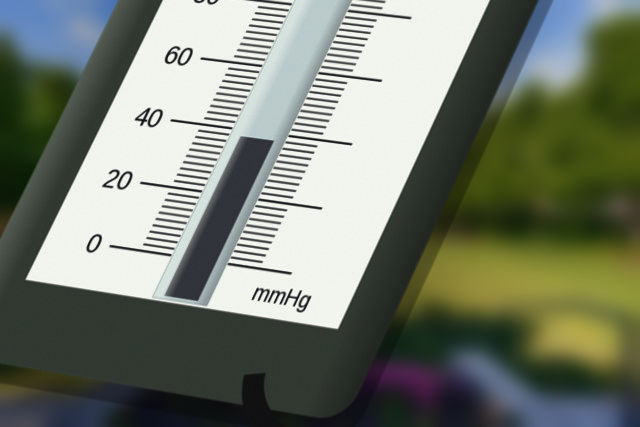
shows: 38 mmHg
